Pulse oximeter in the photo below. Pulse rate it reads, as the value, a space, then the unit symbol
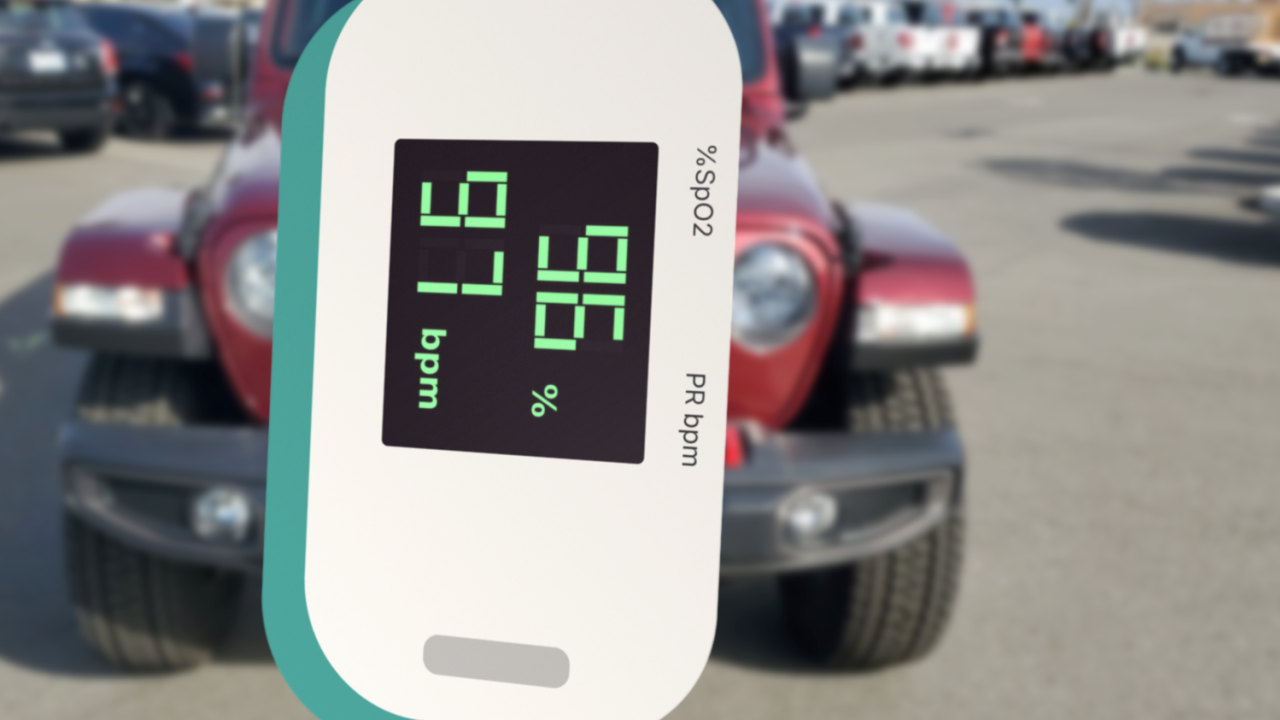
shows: 97 bpm
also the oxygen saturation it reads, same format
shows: 96 %
